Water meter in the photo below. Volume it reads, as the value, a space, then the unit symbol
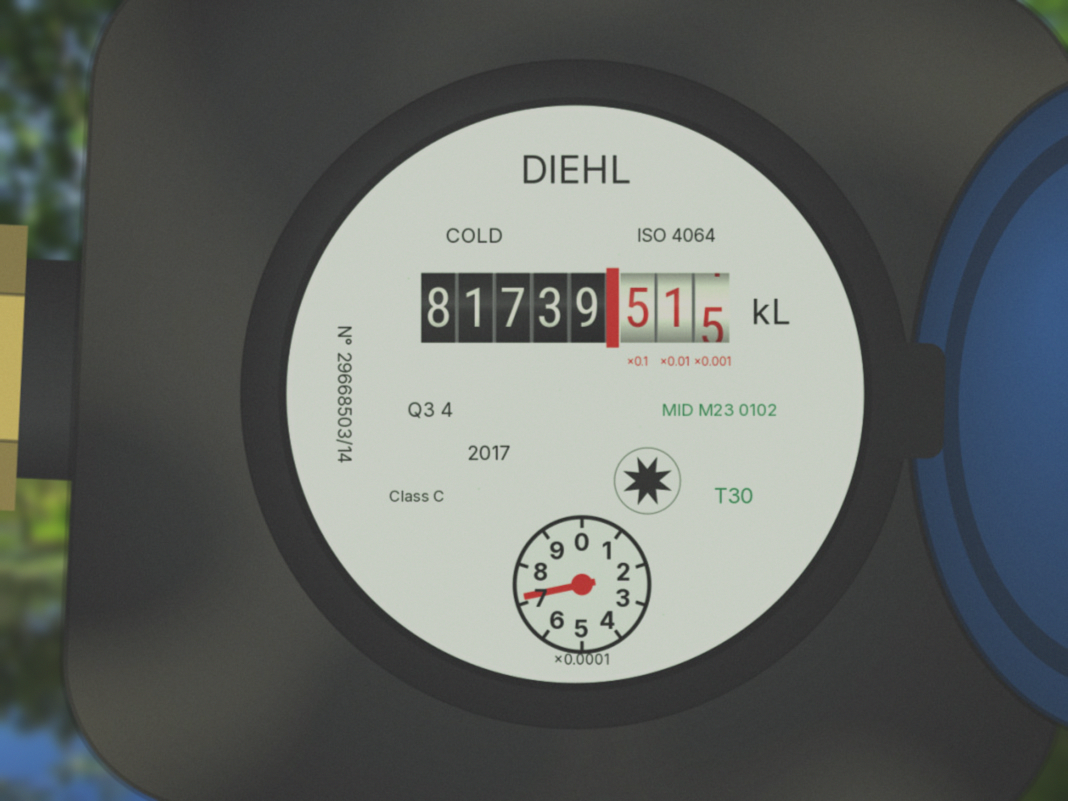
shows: 81739.5147 kL
